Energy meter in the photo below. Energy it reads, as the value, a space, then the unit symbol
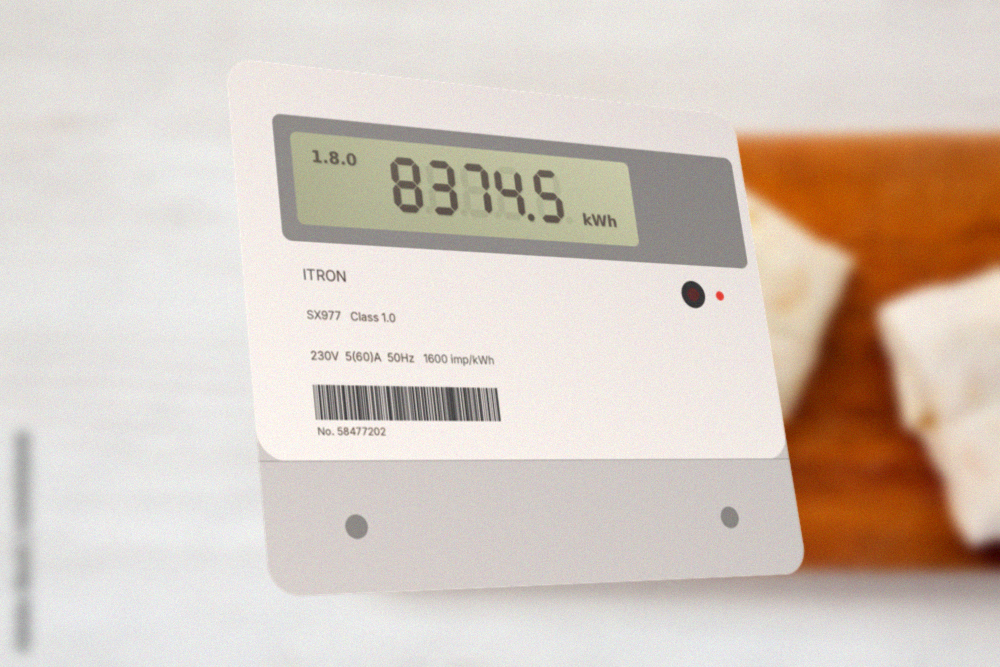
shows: 8374.5 kWh
